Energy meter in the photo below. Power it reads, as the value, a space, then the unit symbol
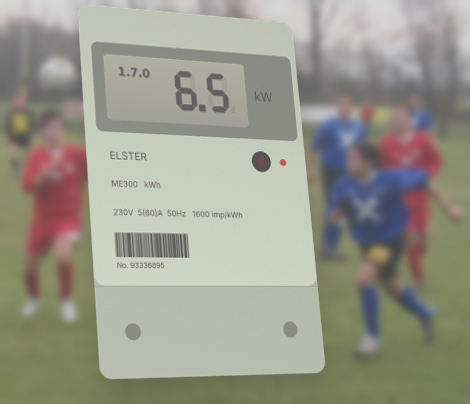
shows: 6.5 kW
